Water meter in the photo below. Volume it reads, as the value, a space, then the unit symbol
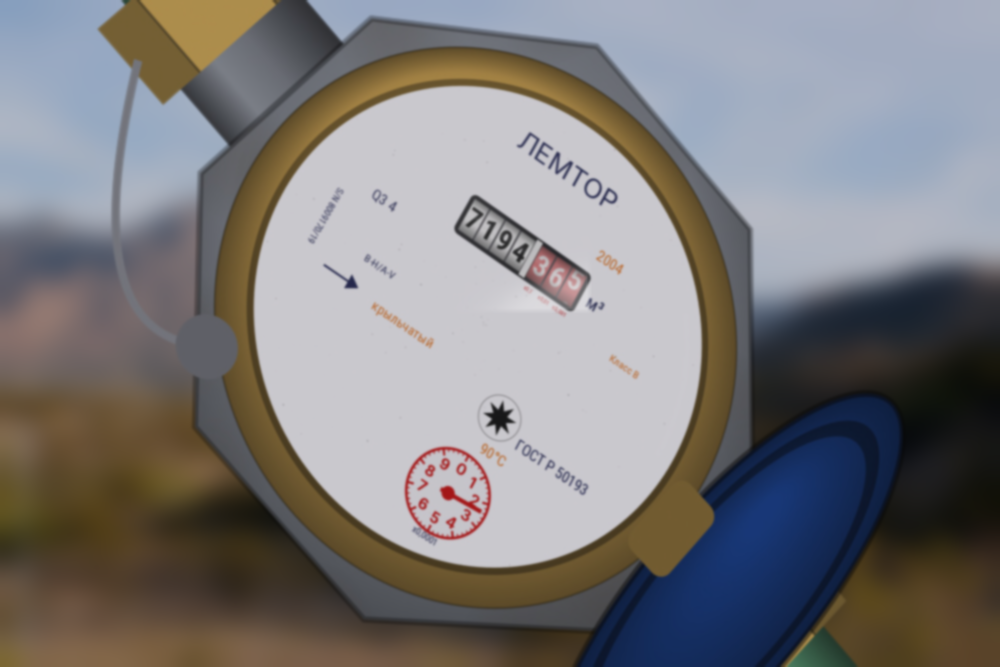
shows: 7194.3652 m³
